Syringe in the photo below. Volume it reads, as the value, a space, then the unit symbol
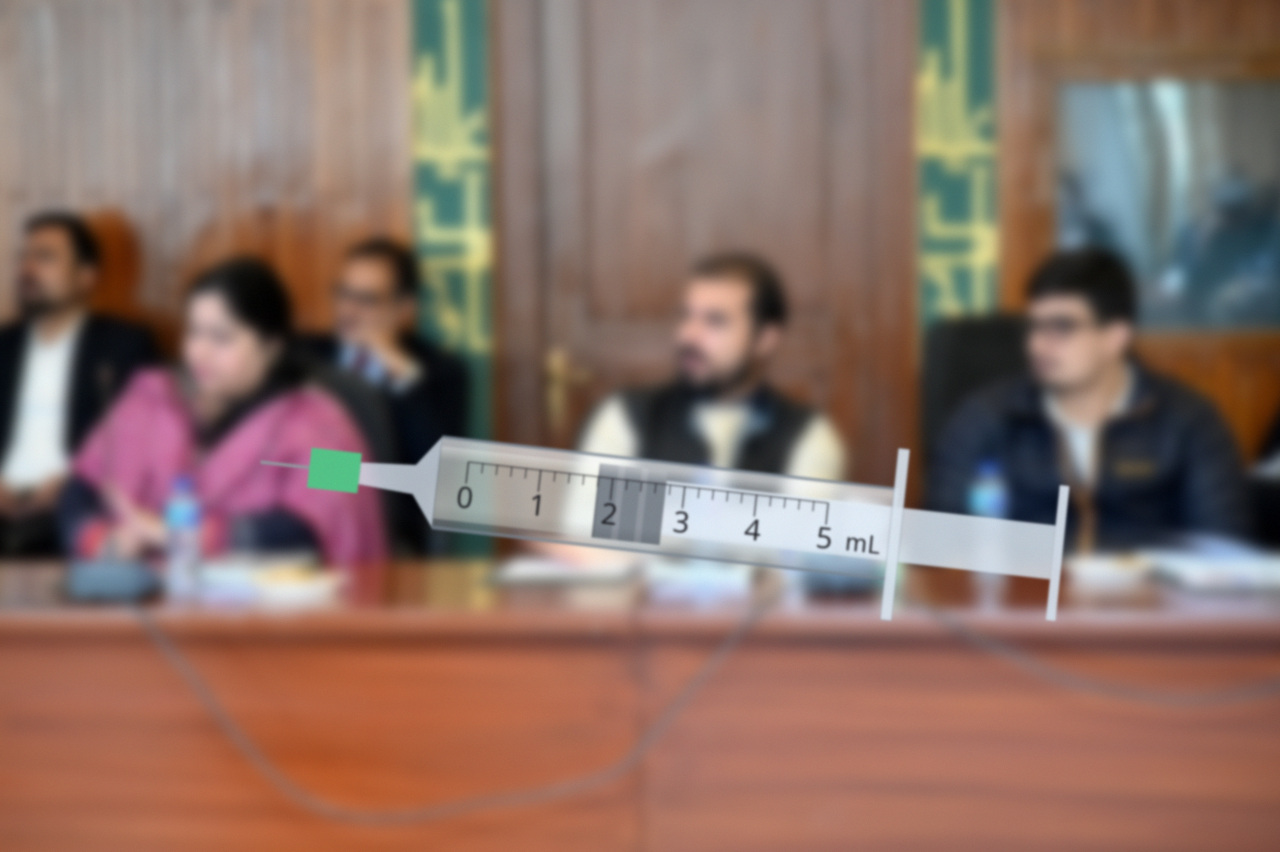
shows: 1.8 mL
